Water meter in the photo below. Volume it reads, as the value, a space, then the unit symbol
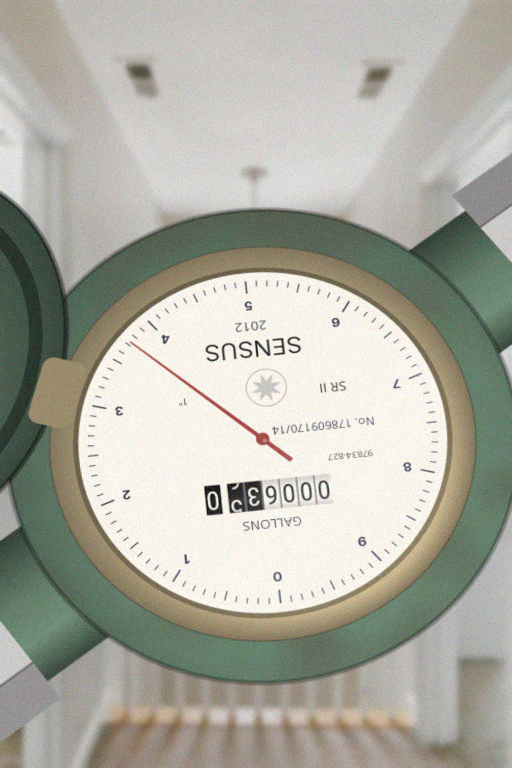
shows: 6353.7 gal
